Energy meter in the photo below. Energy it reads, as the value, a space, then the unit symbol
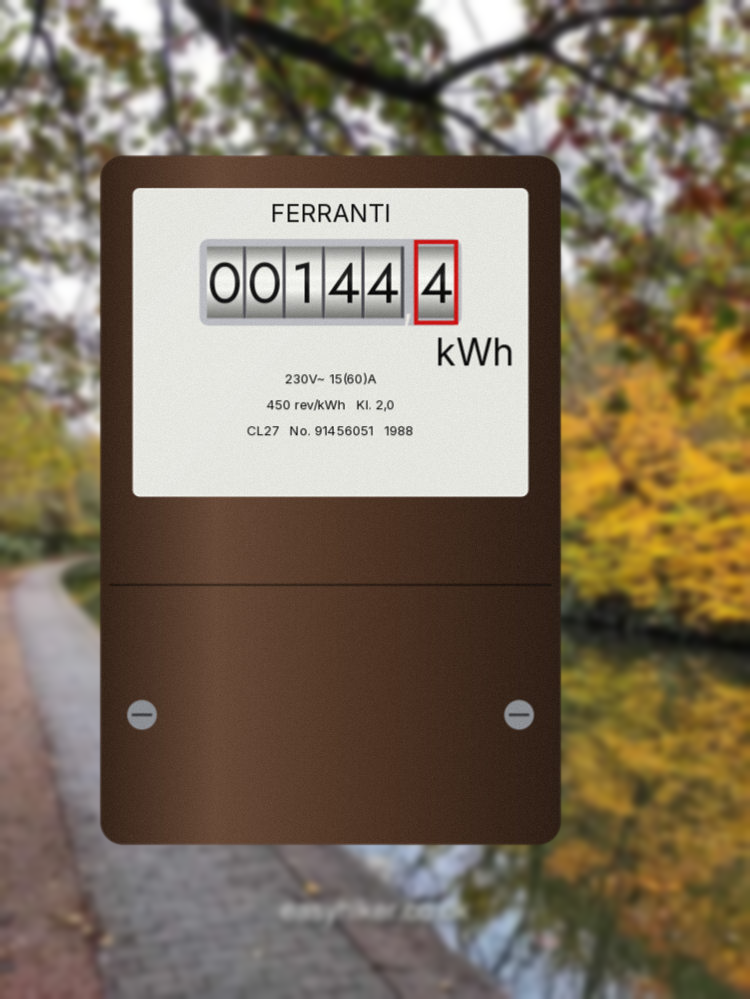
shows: 144.4 kWh
